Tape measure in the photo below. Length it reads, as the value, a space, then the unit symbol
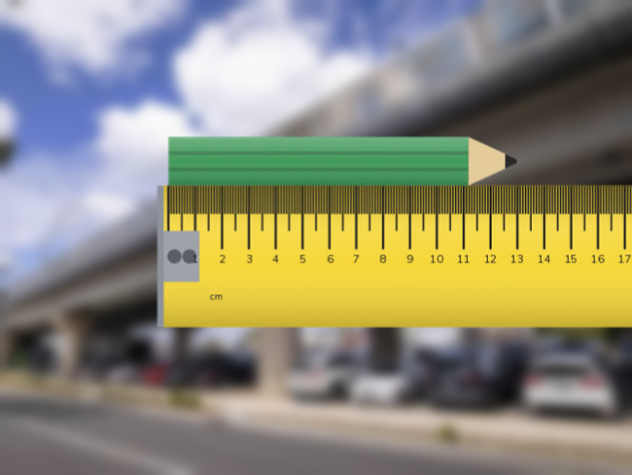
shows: 13 cm
